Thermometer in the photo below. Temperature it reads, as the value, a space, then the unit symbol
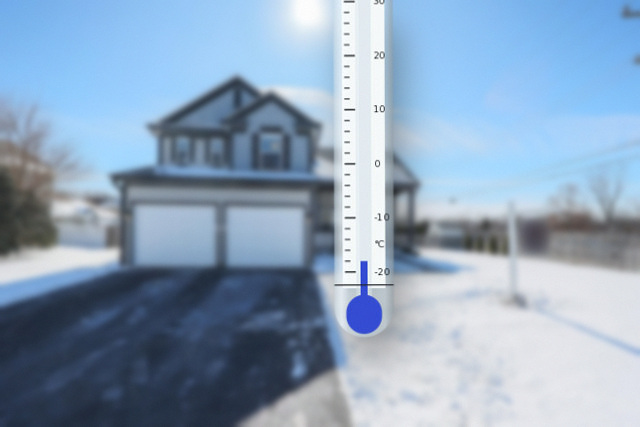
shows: -18 °C
